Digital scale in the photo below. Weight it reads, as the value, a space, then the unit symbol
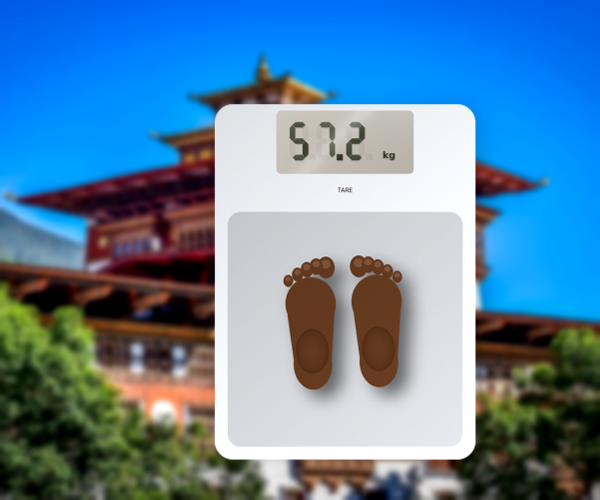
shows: 57.2 kg
